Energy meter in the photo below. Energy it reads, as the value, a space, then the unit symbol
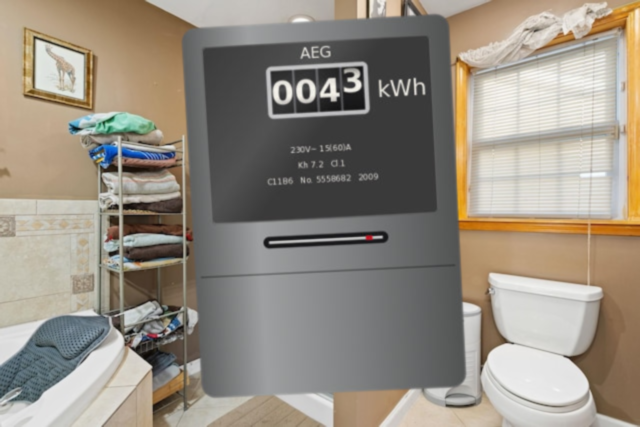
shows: 43 kWh
